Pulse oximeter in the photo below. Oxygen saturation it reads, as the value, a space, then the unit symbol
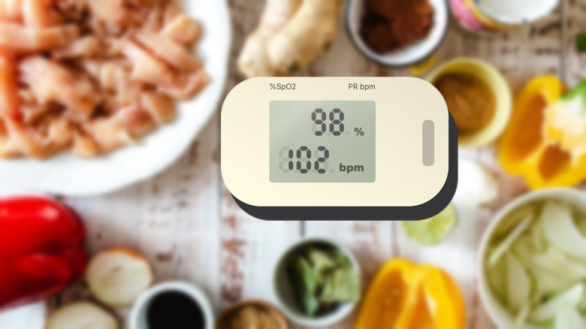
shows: 98 %
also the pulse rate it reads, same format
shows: 102 bpm
